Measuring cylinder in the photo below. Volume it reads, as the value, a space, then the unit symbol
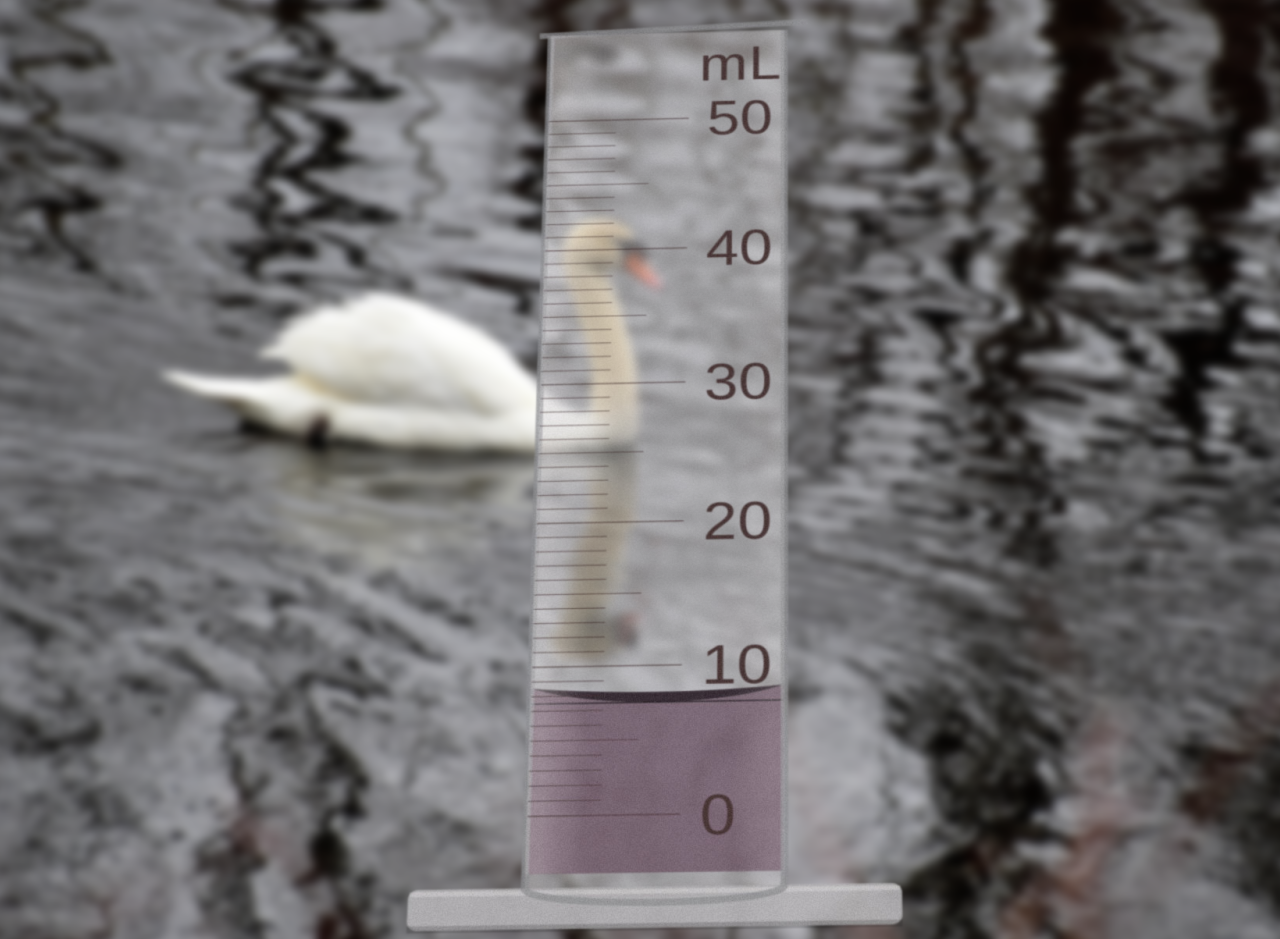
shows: 7.5 mL
